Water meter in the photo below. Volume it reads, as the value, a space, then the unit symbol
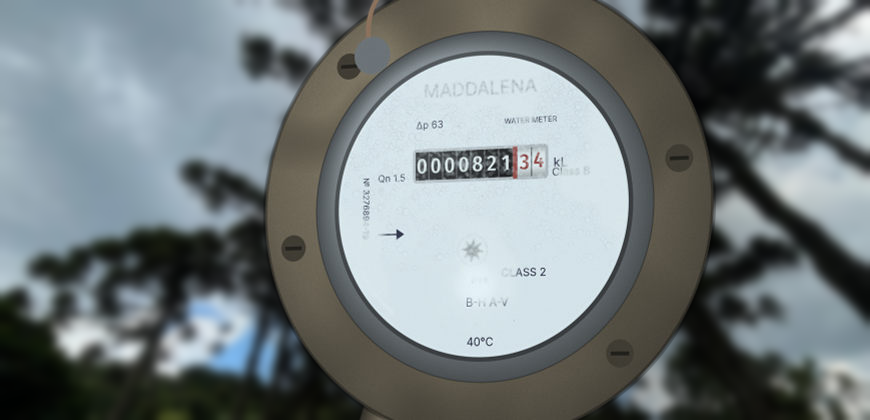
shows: 821.34 kL
